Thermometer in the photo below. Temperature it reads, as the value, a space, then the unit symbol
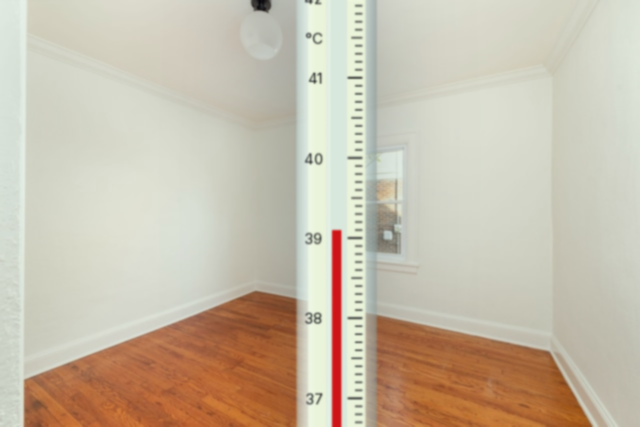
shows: 39.1 °C
